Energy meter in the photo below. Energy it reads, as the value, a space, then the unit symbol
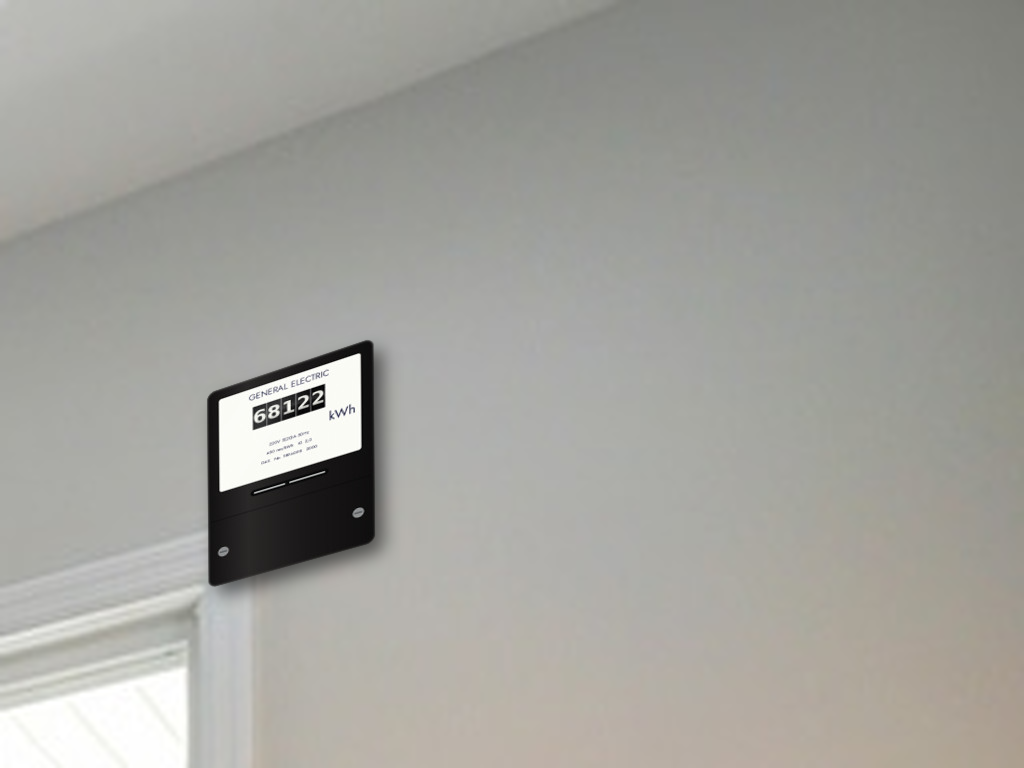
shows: 68122 kWh
